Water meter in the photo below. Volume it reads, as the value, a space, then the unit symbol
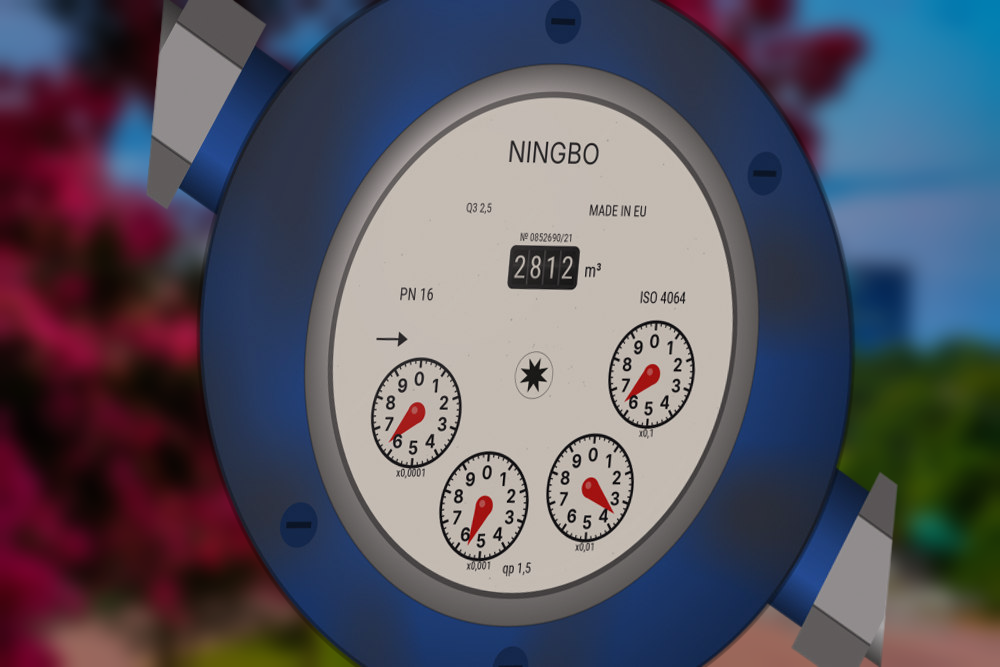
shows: 2812.6356 m³
